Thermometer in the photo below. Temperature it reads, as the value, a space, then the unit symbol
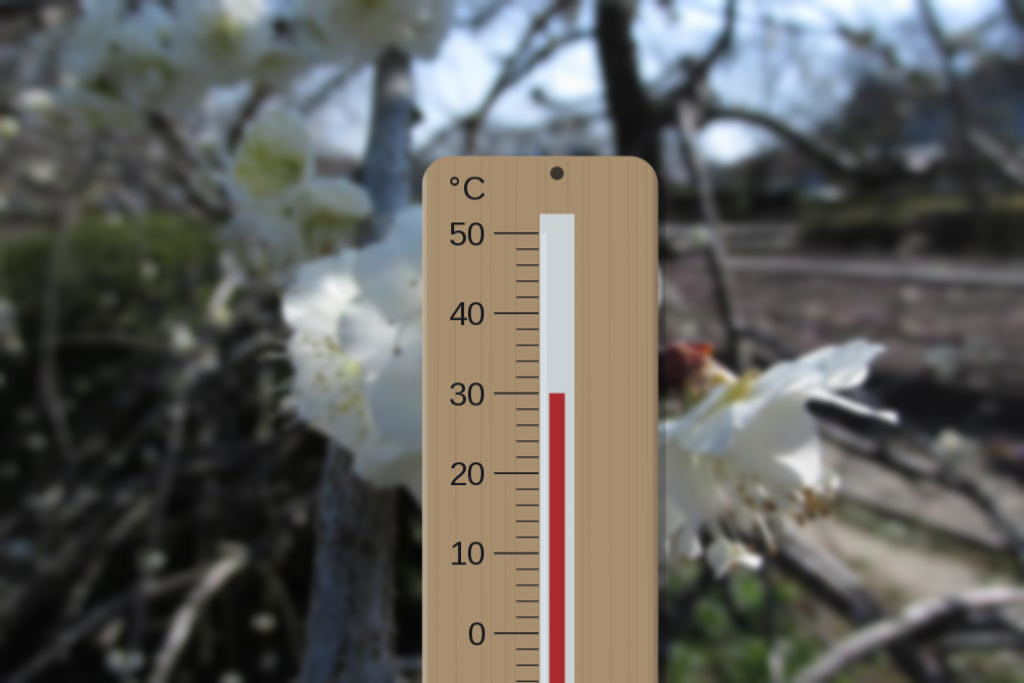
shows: 30 °C
